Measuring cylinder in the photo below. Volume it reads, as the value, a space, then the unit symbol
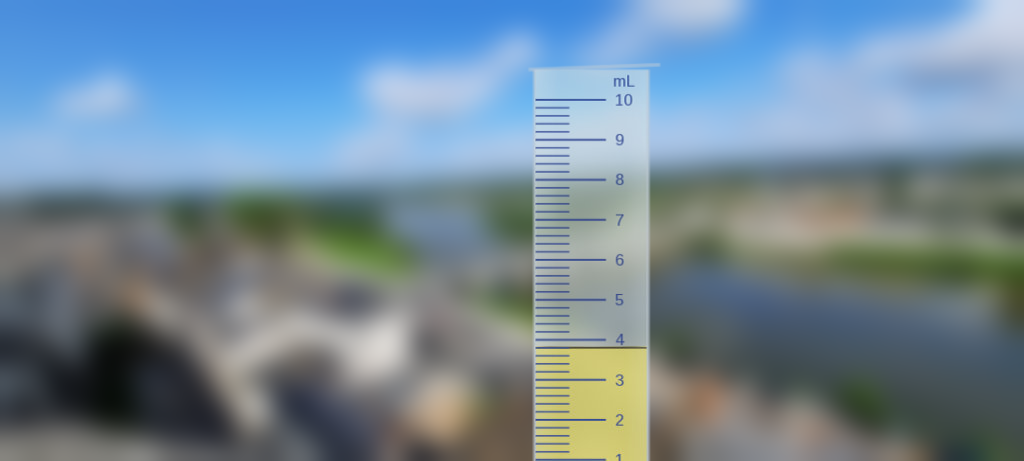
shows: 3.8 mL
